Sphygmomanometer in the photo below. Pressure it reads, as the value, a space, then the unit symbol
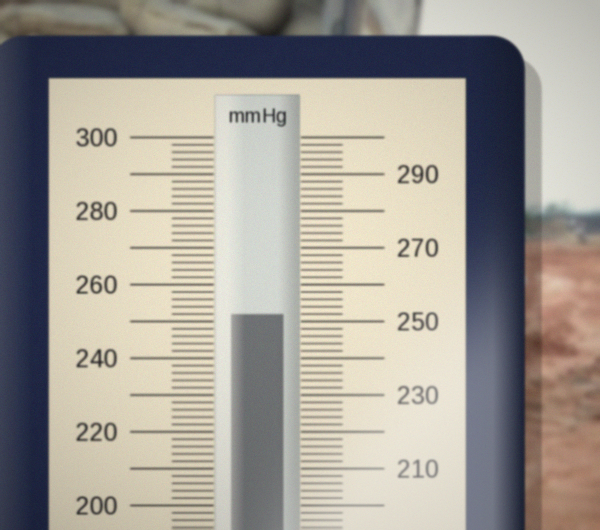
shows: 252 mmHg
